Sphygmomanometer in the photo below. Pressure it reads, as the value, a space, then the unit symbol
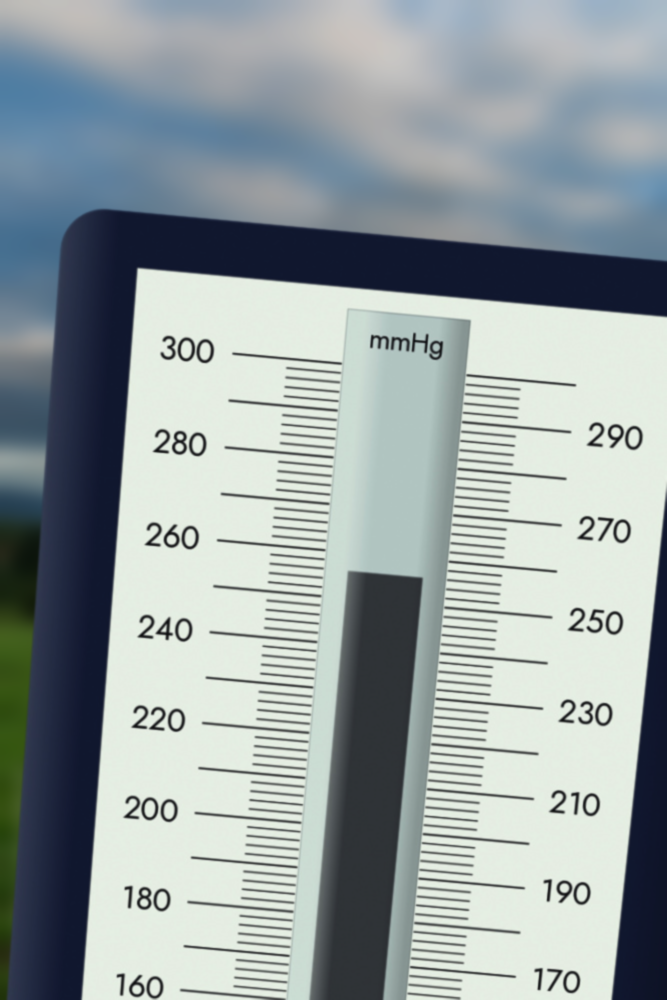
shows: 256 mmHg
